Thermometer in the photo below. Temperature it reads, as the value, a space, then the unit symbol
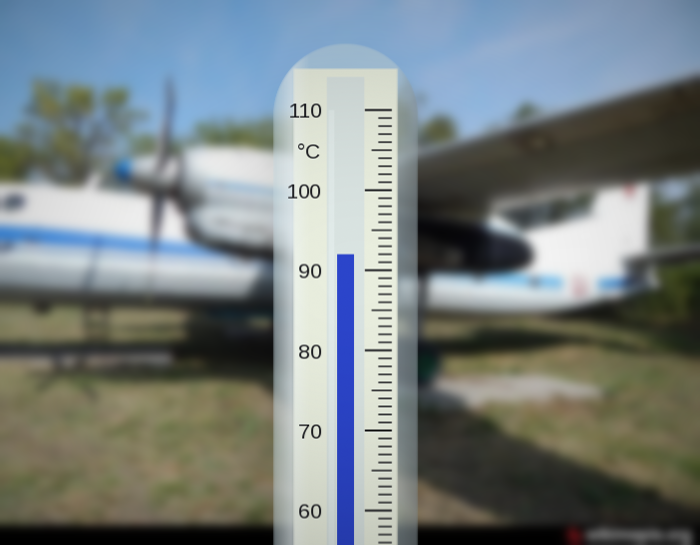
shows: 92 °C
